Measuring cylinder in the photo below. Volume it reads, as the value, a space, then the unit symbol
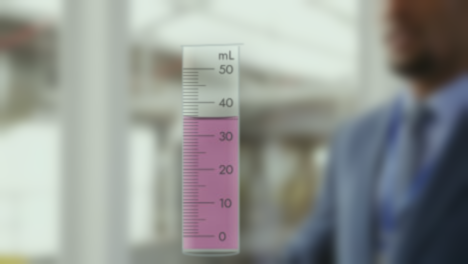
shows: 35 mL
